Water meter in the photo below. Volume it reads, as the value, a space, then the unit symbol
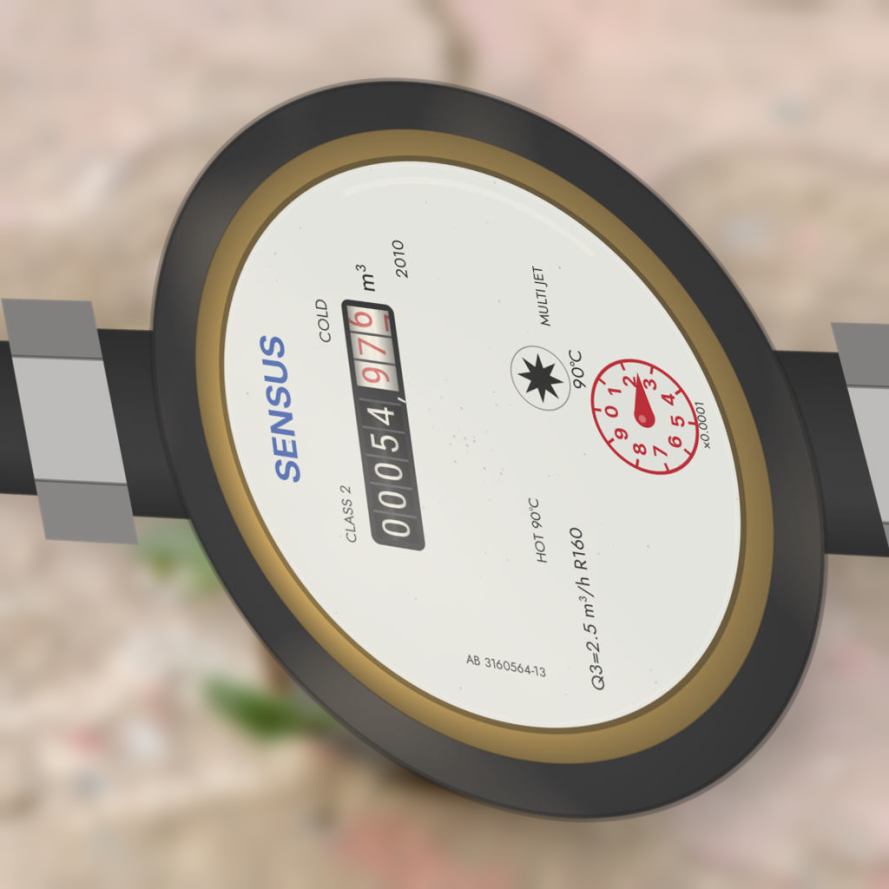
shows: 54.9762 m³
